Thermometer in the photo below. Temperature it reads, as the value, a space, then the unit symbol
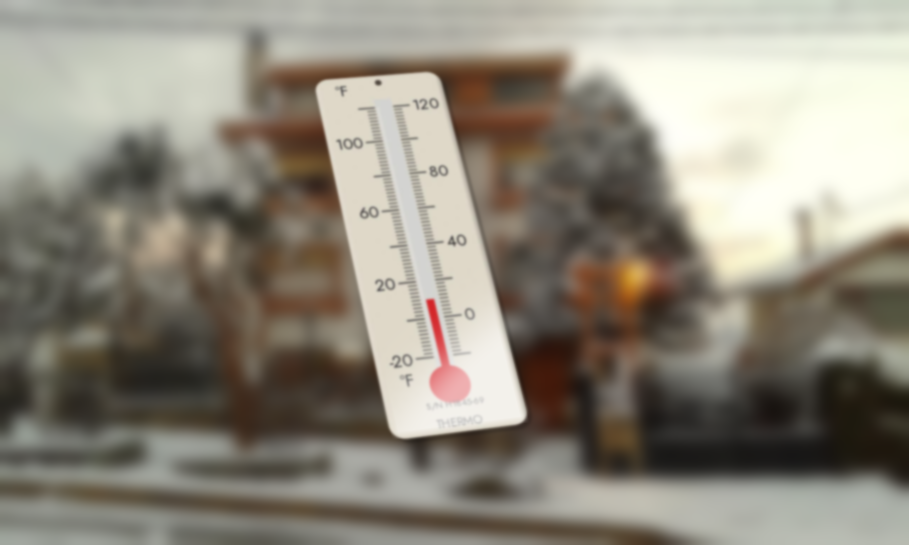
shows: 10 °F
